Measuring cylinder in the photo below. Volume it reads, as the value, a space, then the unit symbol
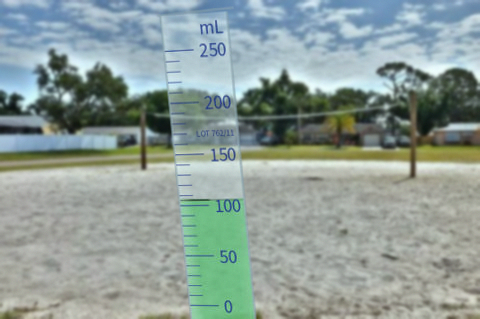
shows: 105 mL
